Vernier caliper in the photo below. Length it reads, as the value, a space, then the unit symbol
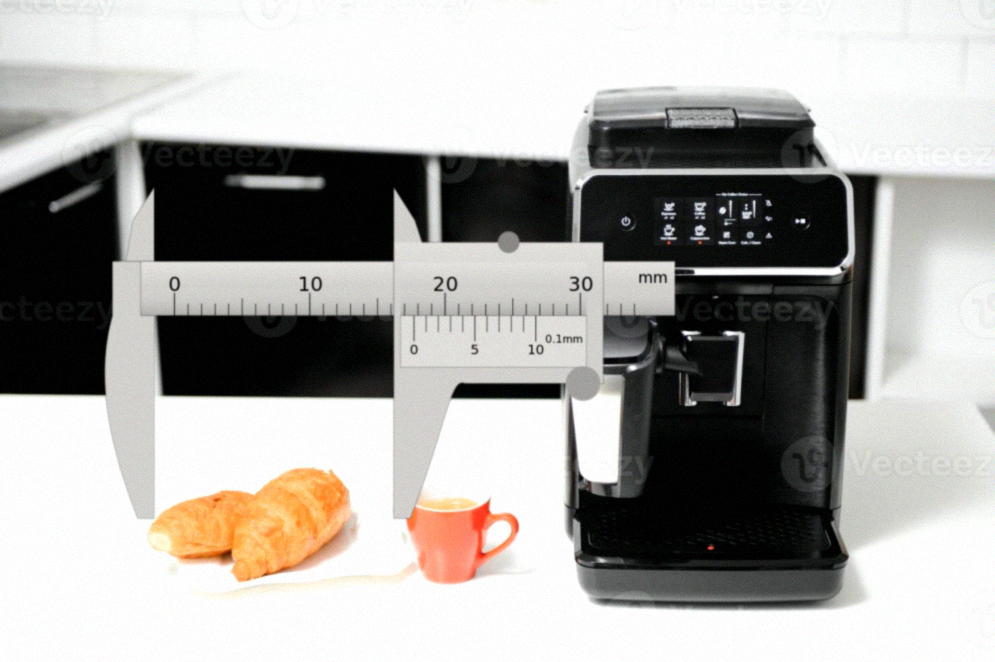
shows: 17.7 mm
